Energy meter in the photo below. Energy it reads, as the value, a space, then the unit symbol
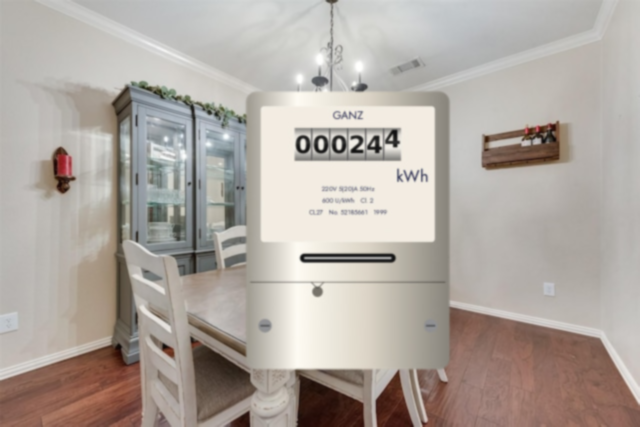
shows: 244 kWh
